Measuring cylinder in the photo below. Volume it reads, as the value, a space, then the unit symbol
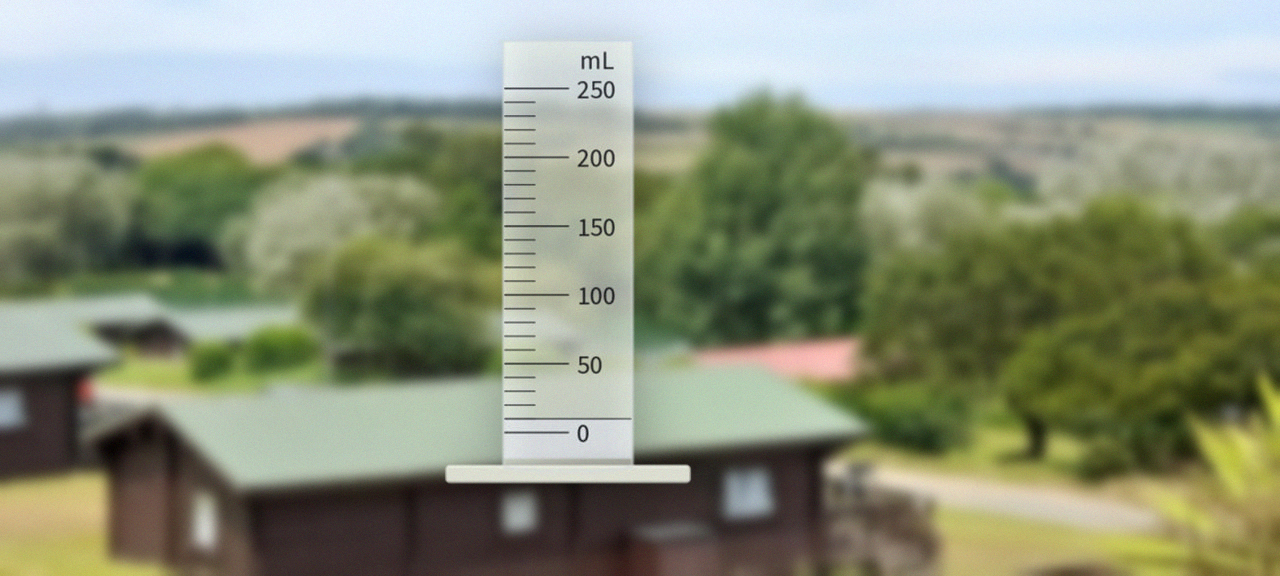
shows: 10 mL
